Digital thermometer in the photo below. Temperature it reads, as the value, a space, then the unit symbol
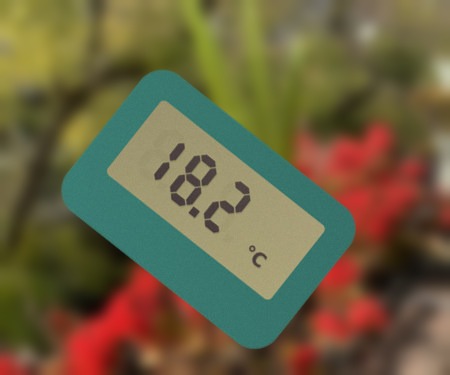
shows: 18.2 °C
